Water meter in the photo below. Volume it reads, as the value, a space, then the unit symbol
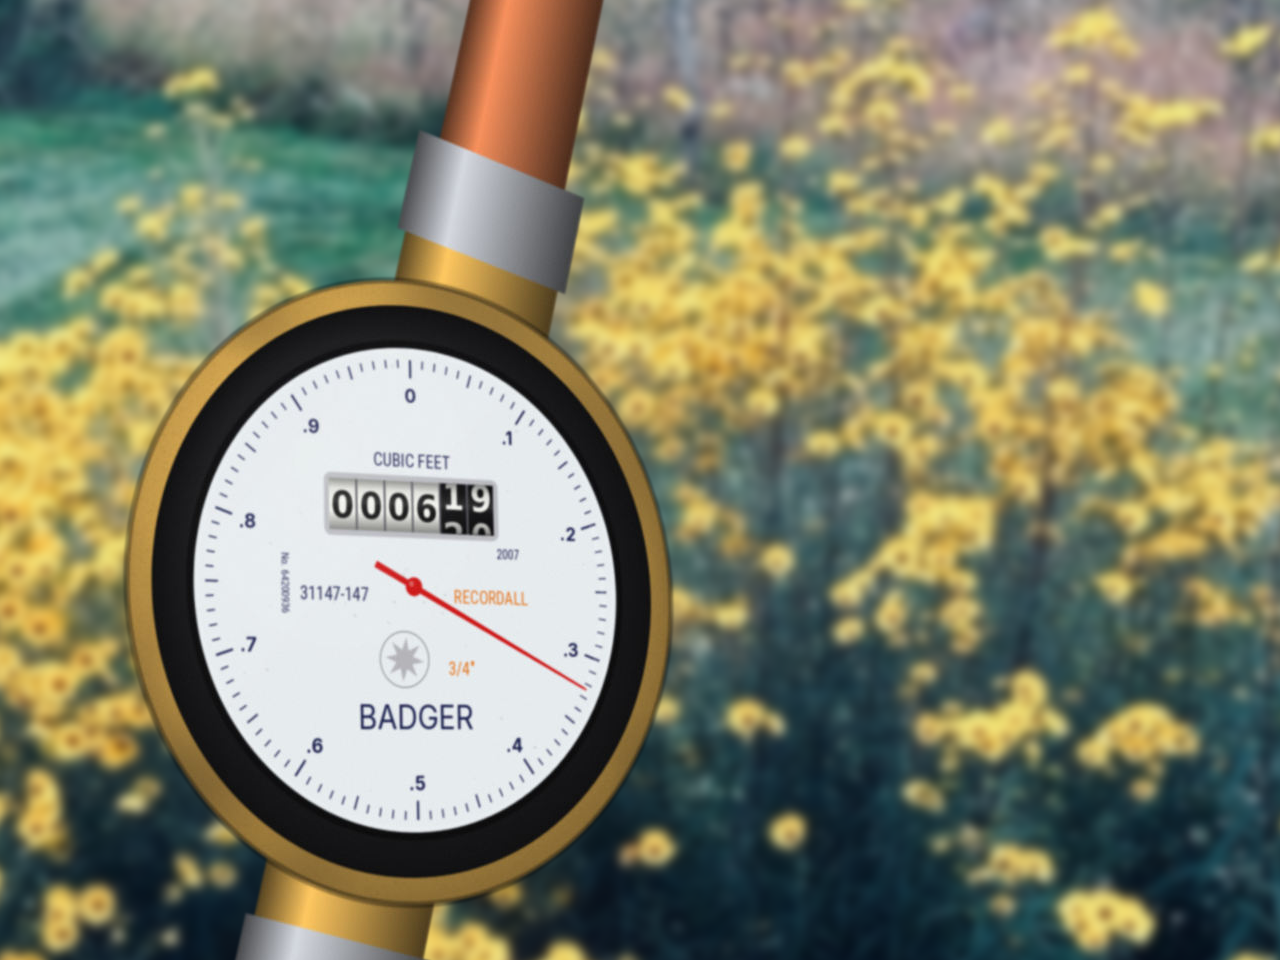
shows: 619.32 ft³
